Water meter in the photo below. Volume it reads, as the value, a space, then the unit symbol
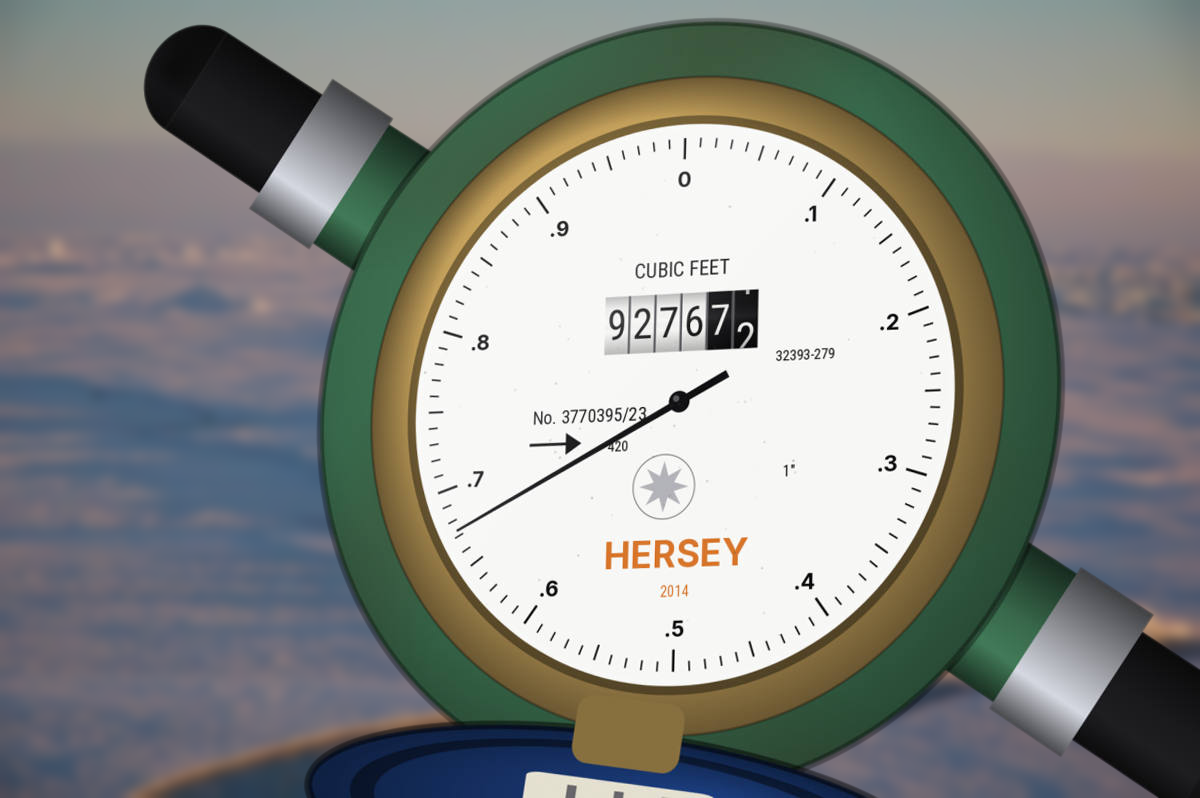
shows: 927671.67 ft³
